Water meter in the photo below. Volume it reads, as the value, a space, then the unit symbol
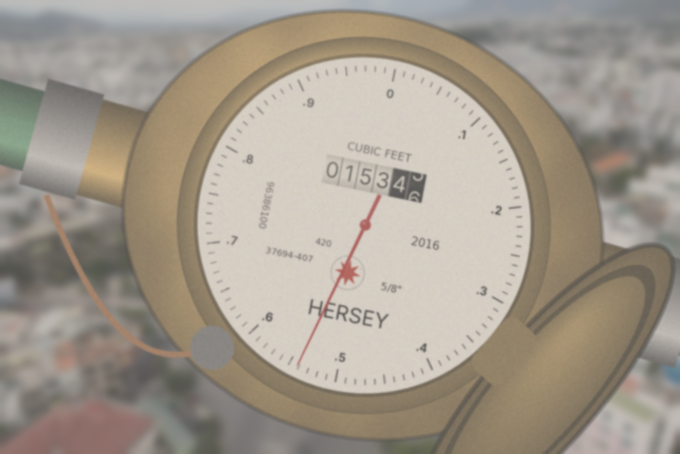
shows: 15345.54 ft³
